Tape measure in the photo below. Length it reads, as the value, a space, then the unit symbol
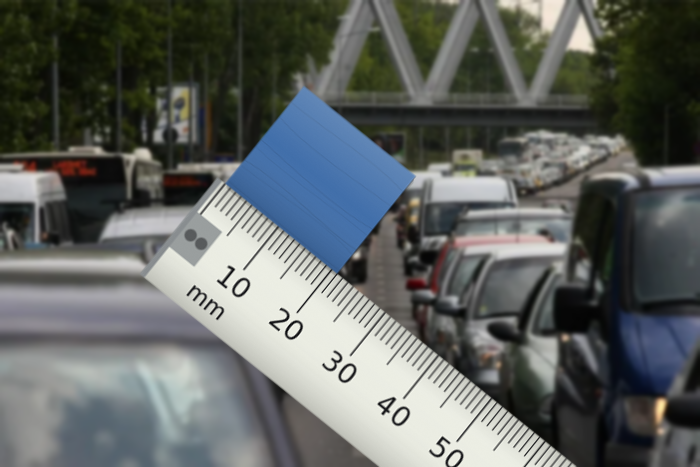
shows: 21 mm
